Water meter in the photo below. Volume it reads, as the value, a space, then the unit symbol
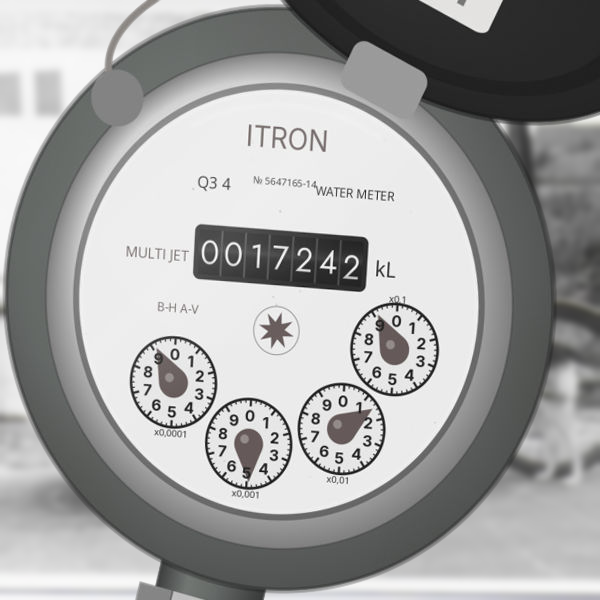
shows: 17241.9149 kL
